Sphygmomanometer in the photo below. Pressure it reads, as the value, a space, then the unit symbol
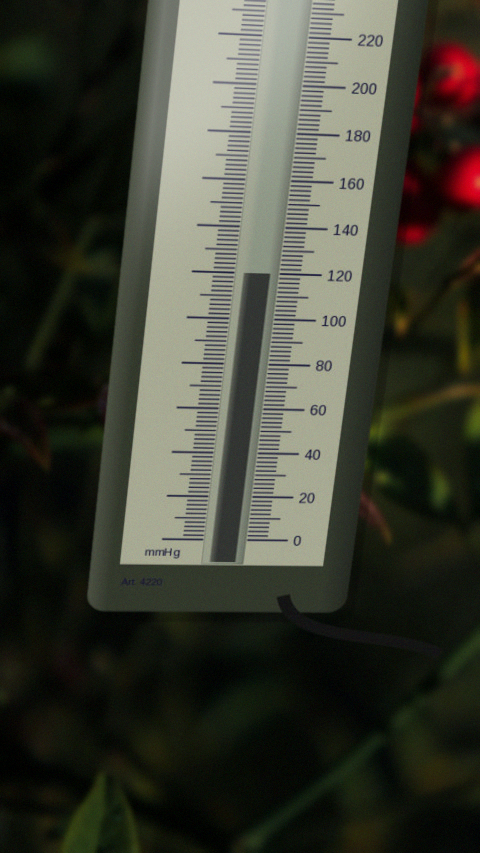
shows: 120 mmHg
